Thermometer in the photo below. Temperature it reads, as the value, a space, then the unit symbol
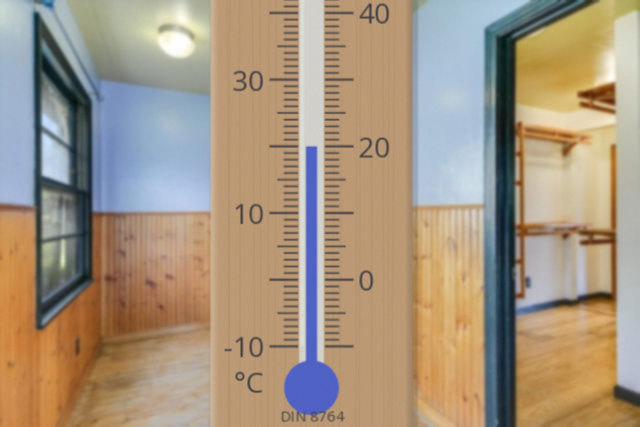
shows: 20 °C
